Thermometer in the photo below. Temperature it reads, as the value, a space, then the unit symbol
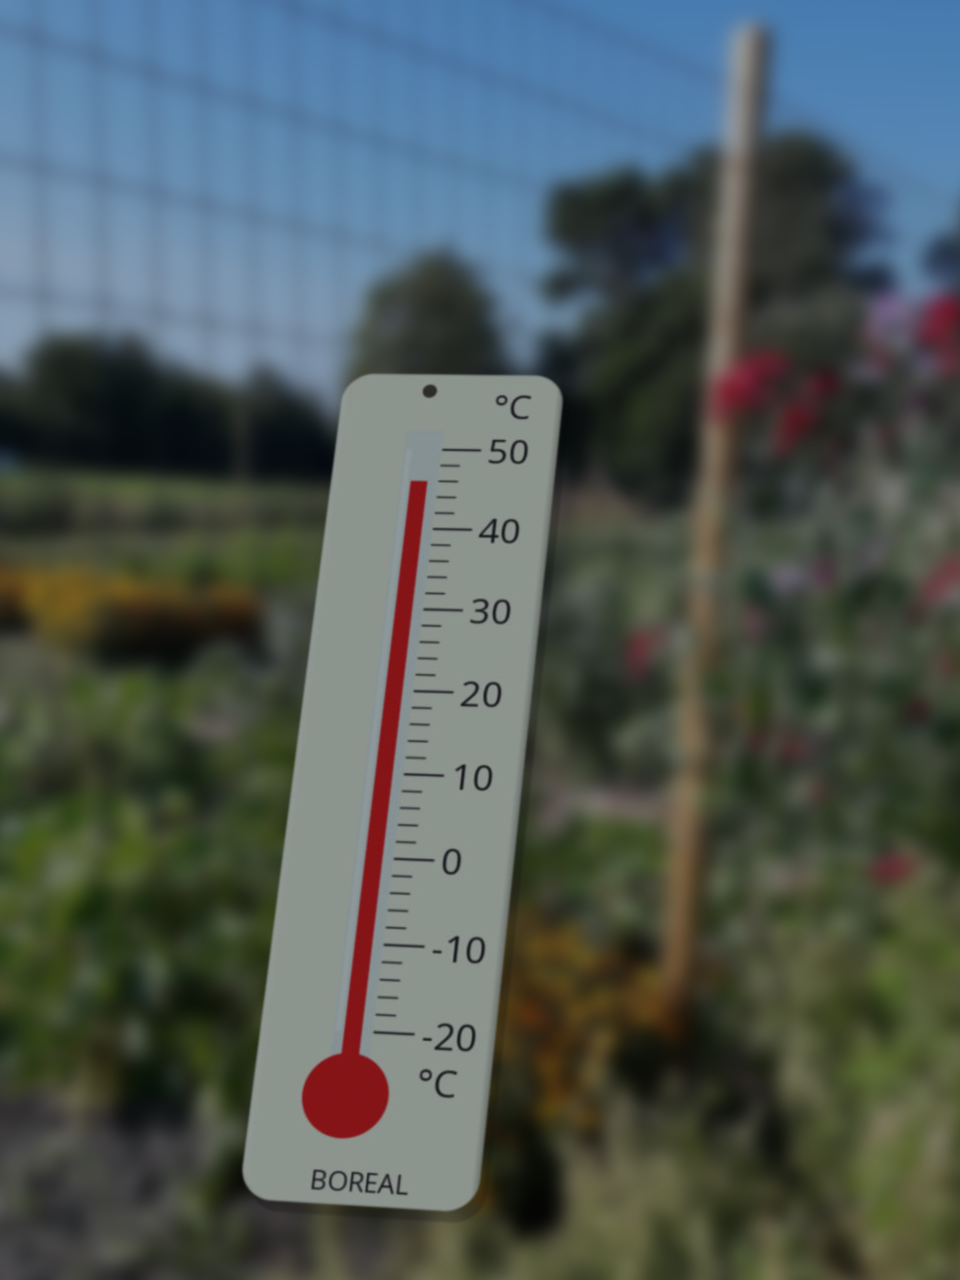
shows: 46 °C
